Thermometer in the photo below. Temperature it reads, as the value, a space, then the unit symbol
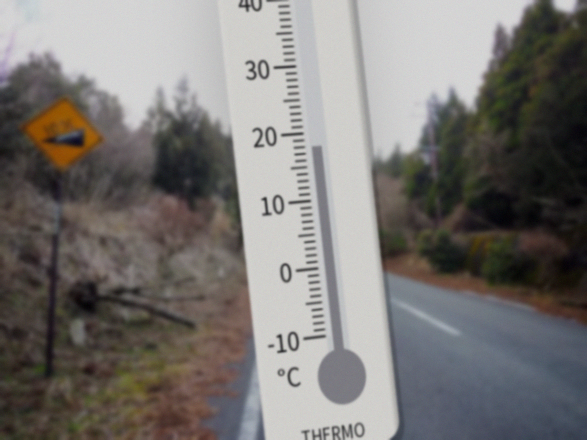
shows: 18 °C
